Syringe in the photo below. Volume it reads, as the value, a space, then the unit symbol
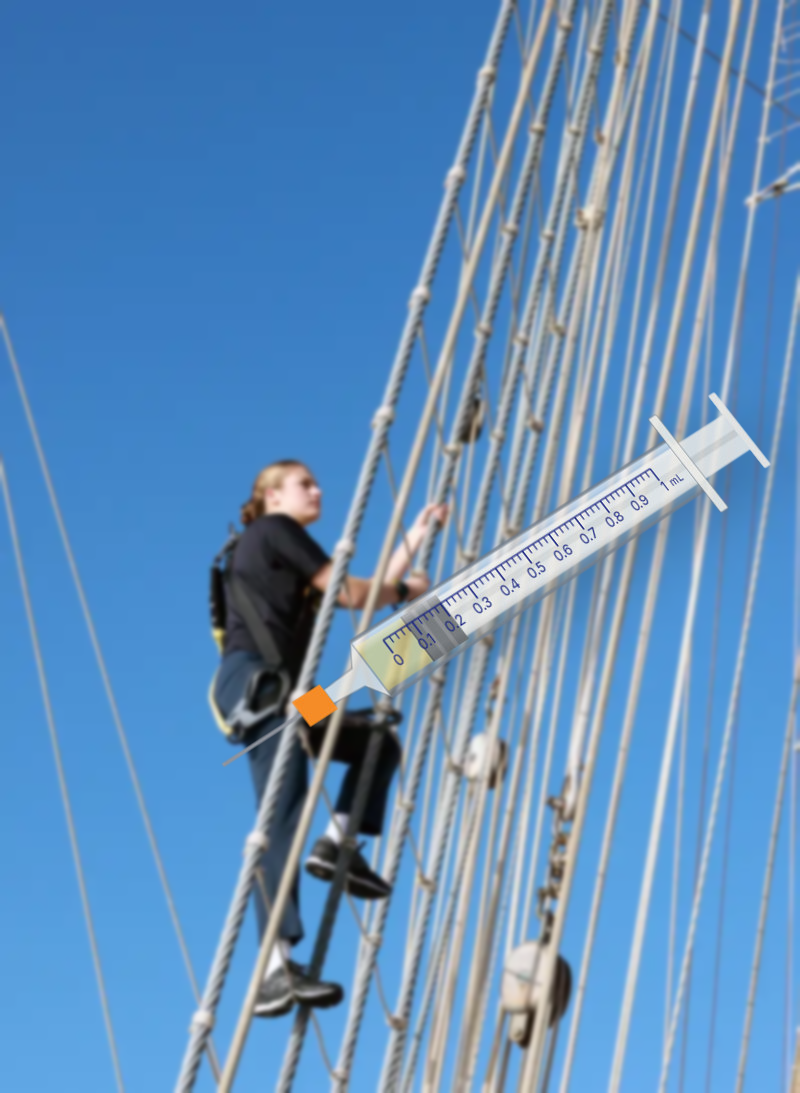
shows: 0.08 mL
